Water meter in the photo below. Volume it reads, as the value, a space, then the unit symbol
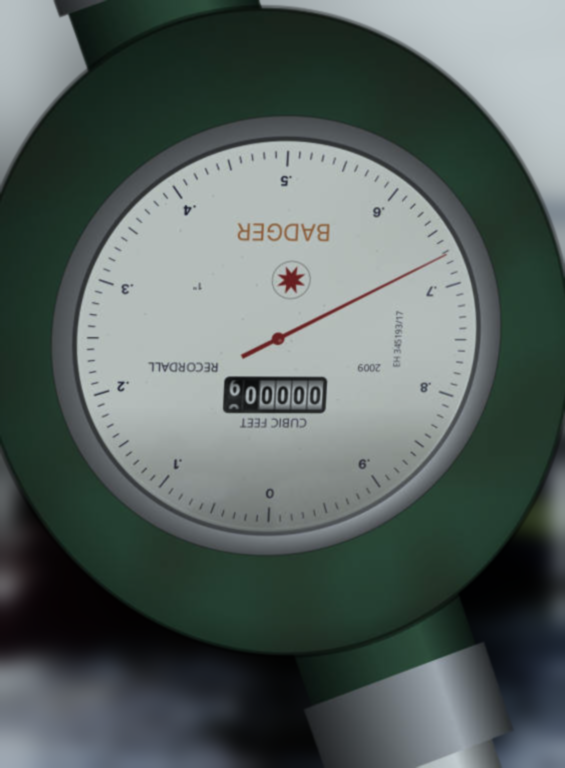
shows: 8.67 ft³
